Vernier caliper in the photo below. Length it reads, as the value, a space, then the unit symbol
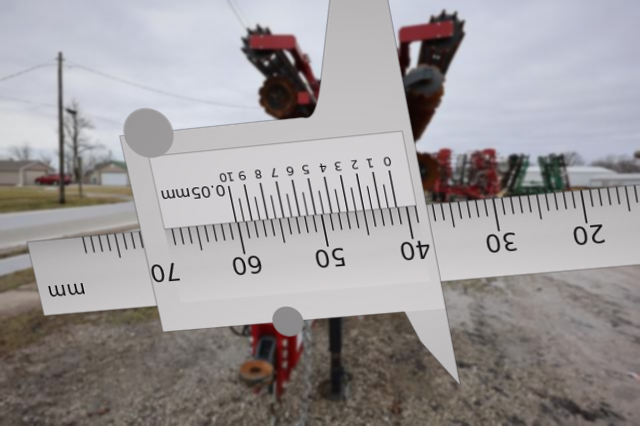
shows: 41.2 mm
